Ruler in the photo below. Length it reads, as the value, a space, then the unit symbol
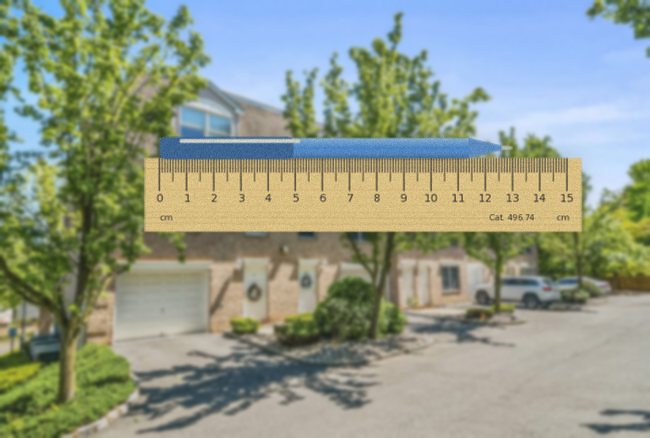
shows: 13 cm
